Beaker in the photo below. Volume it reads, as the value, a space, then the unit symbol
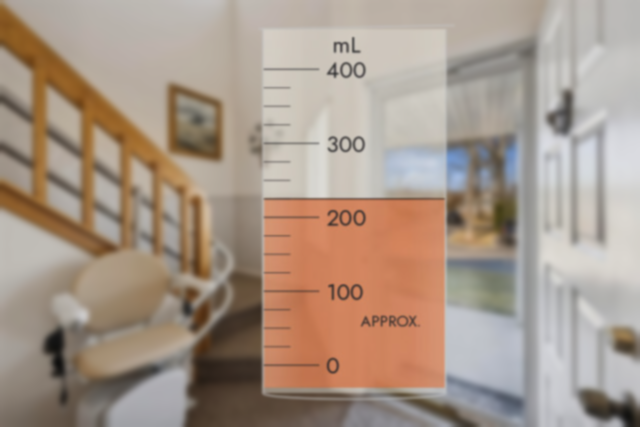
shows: 225 mL
